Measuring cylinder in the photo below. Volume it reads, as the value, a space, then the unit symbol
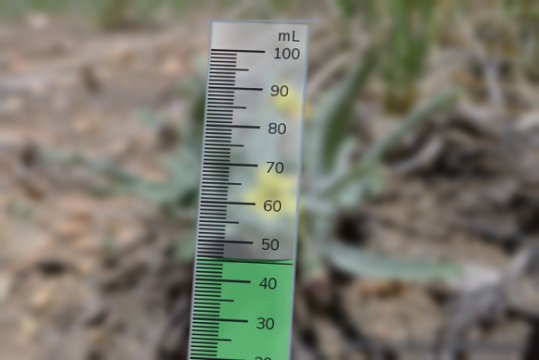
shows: 45 mL
